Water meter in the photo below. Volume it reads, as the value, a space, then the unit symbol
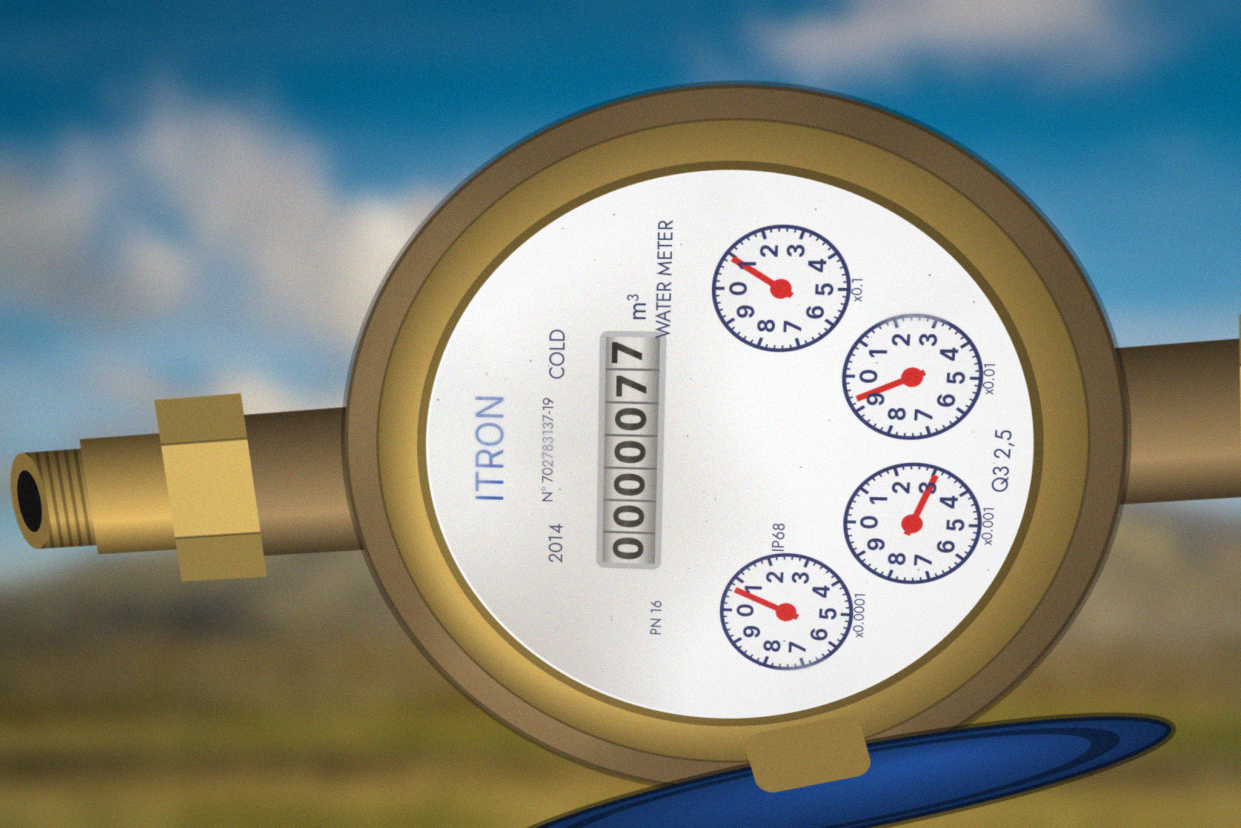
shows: 77.0930 m³
